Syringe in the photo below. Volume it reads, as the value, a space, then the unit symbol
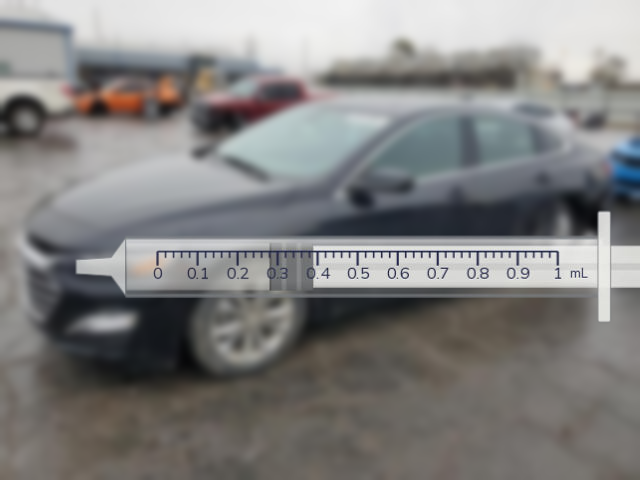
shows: 0.28 mL
